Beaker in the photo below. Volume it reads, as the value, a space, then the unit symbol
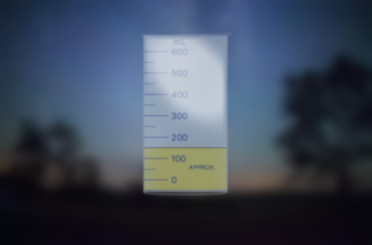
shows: 150 mL
